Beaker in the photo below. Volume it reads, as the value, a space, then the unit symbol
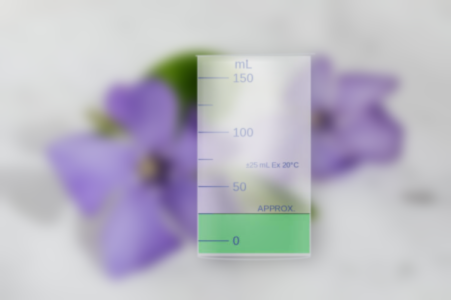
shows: 25 mL
